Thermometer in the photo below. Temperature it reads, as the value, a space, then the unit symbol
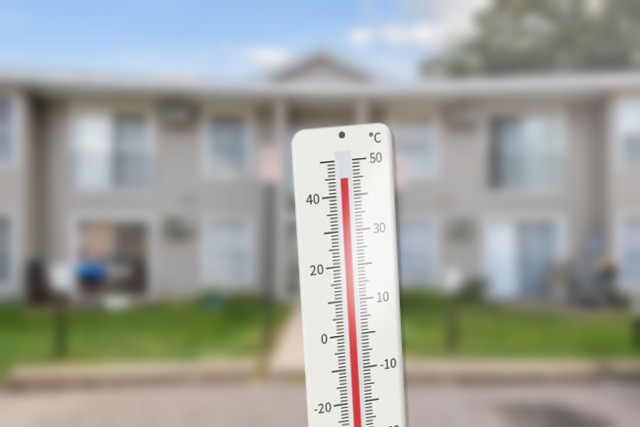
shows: 45 °C
